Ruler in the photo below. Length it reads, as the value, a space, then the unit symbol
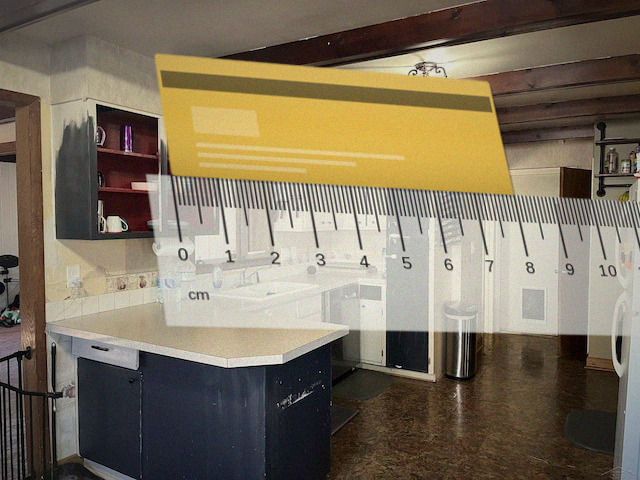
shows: 8 cm
